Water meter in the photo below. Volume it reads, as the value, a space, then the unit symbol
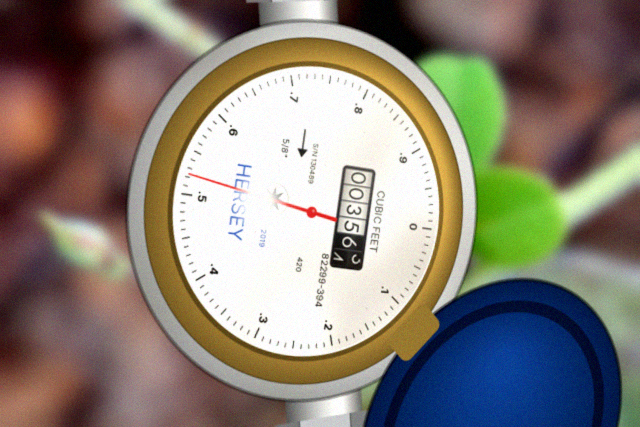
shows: 3563.52 ft³
